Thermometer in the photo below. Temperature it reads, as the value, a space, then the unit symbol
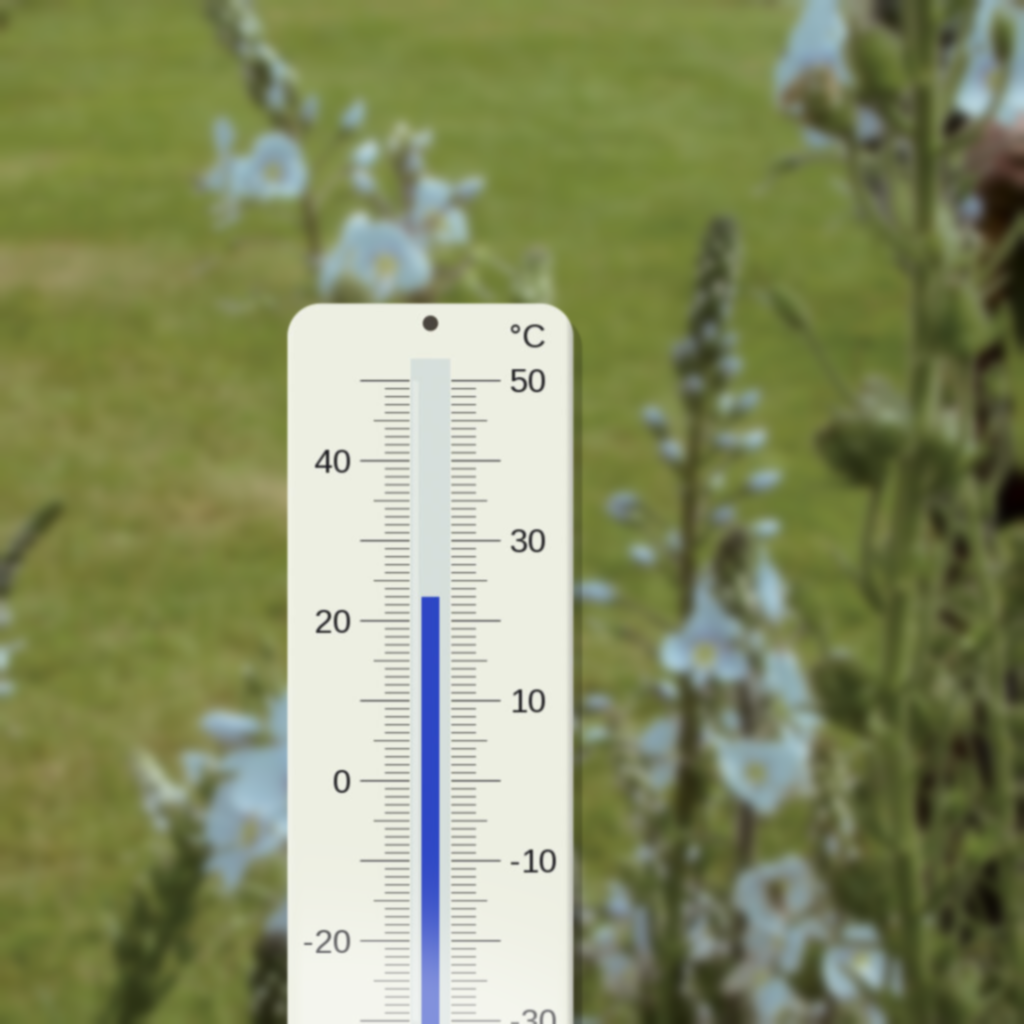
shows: 23 °C
